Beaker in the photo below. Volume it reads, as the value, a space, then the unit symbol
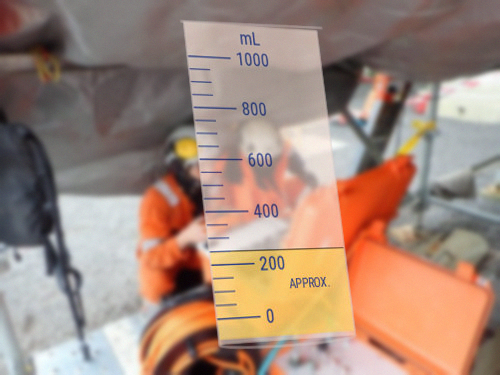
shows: 250 mL
